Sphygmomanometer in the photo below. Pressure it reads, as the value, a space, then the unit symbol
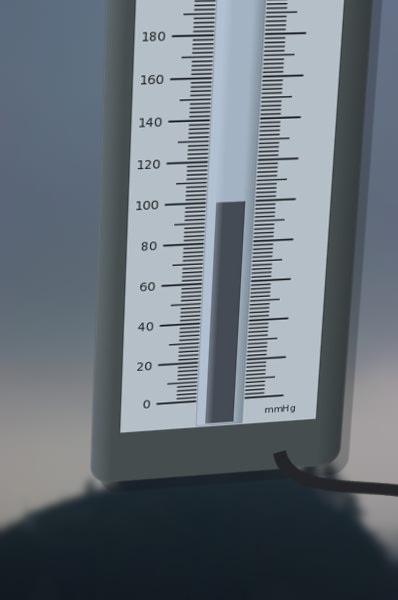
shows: 100 mmHg
